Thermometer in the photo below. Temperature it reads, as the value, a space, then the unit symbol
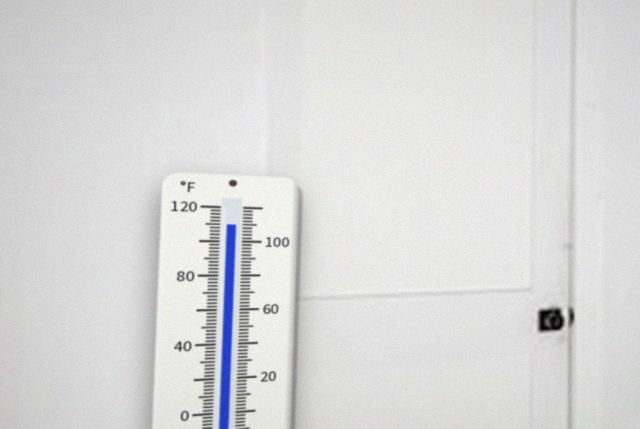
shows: 110 °F
